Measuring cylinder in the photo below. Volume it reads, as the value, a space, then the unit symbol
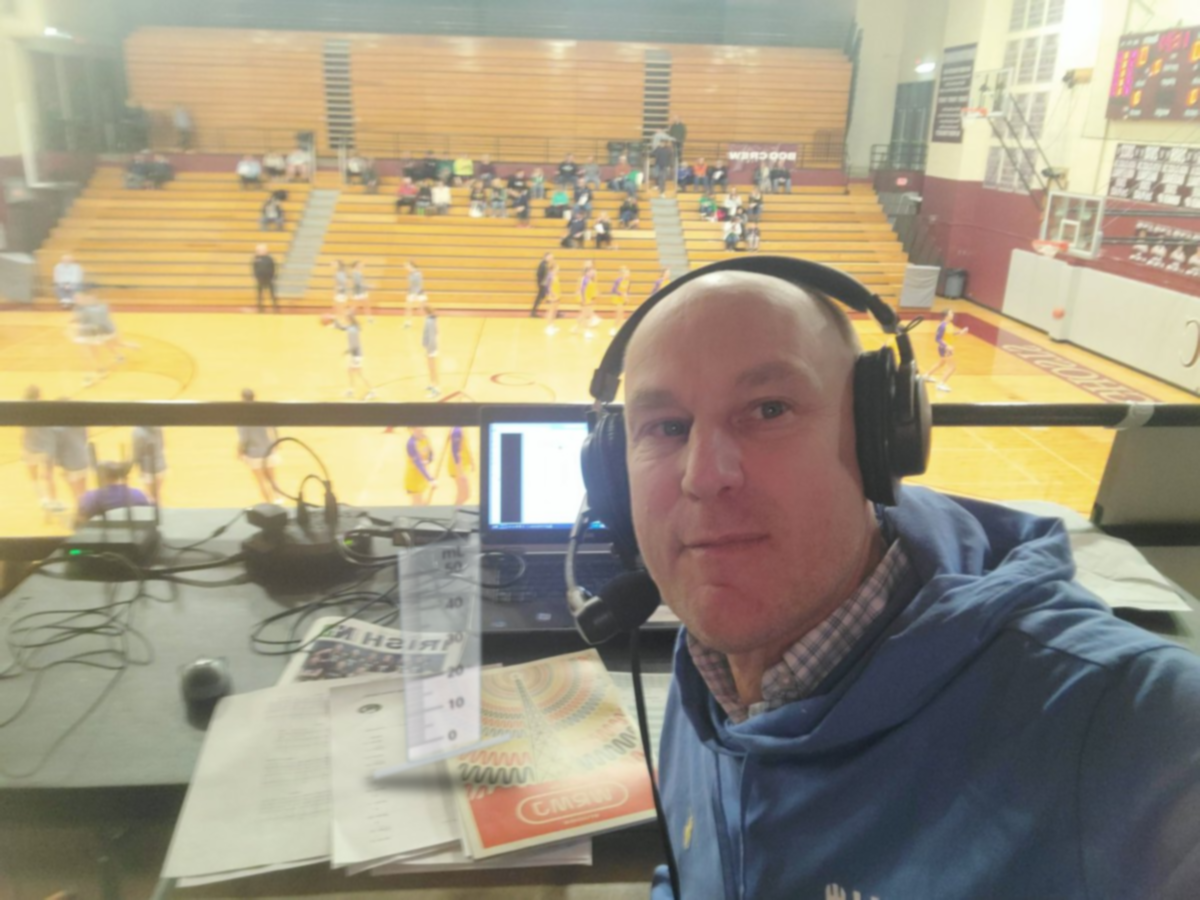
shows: 20 mL
